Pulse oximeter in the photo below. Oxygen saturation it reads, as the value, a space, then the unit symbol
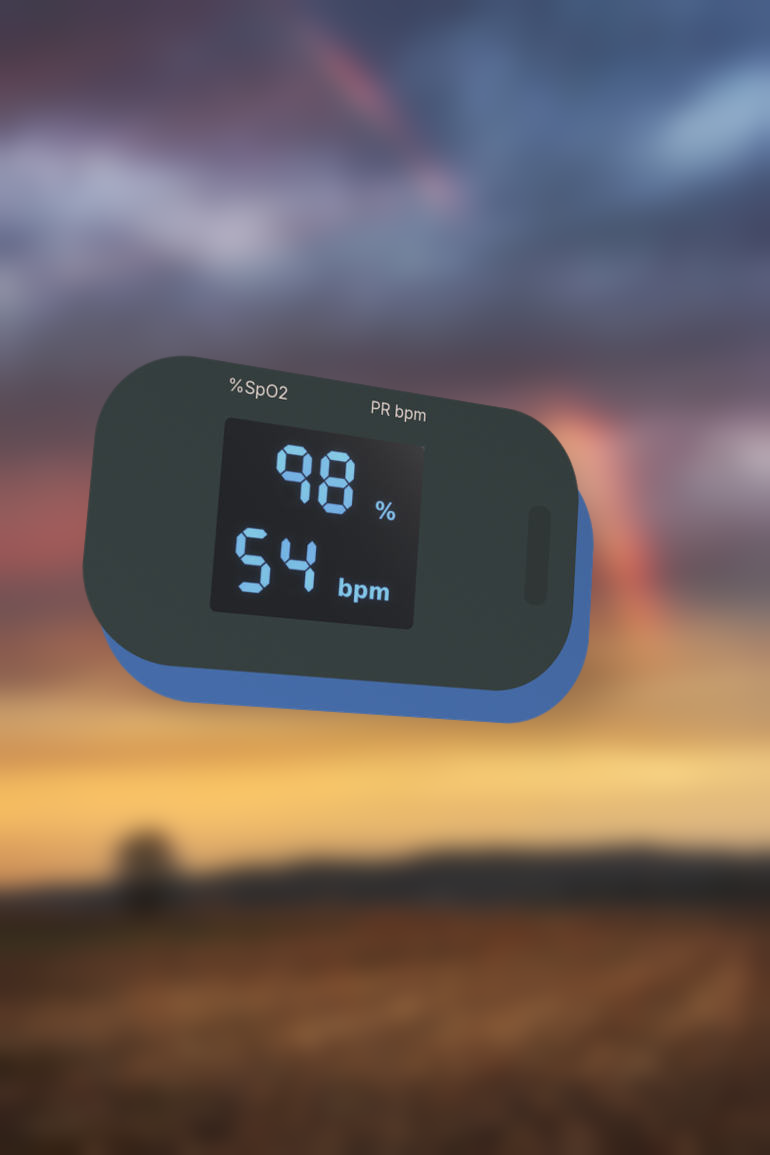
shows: 98 %
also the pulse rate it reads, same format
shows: 54 bpm
